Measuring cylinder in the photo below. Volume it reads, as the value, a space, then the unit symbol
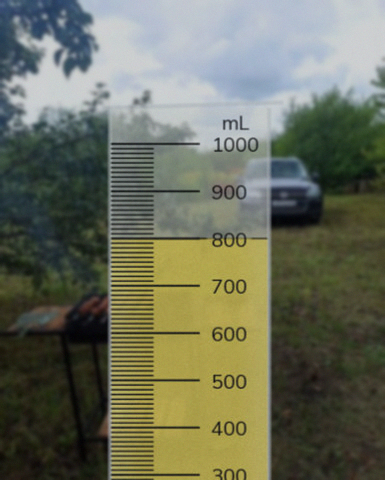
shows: 800 mL
